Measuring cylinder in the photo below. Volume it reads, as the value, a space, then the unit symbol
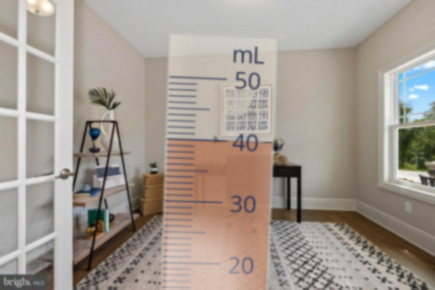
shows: 40 mL
